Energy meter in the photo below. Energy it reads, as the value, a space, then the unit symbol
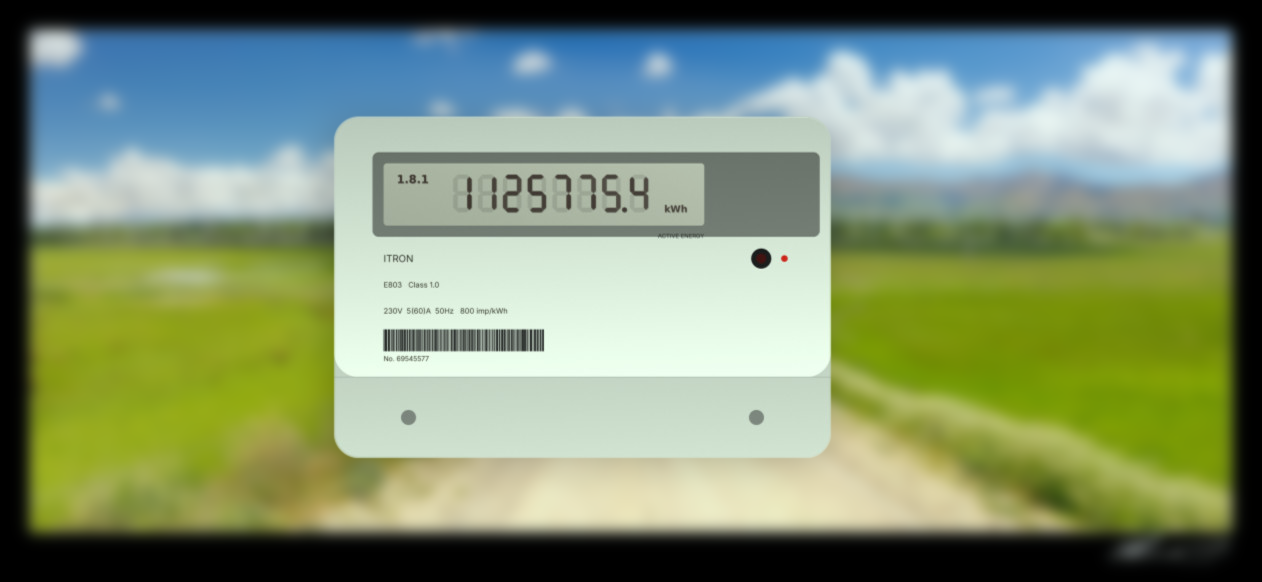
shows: 1125775.4 kWh
